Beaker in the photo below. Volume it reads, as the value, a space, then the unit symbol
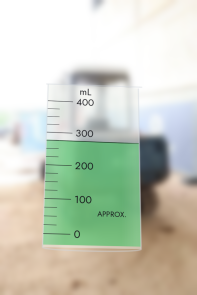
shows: 275 mL
